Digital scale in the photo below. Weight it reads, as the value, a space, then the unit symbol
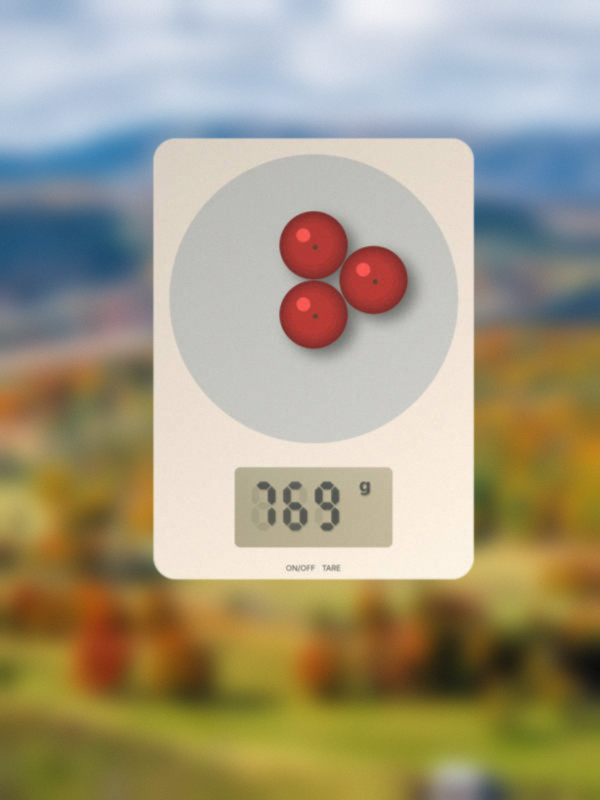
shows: 769 g
